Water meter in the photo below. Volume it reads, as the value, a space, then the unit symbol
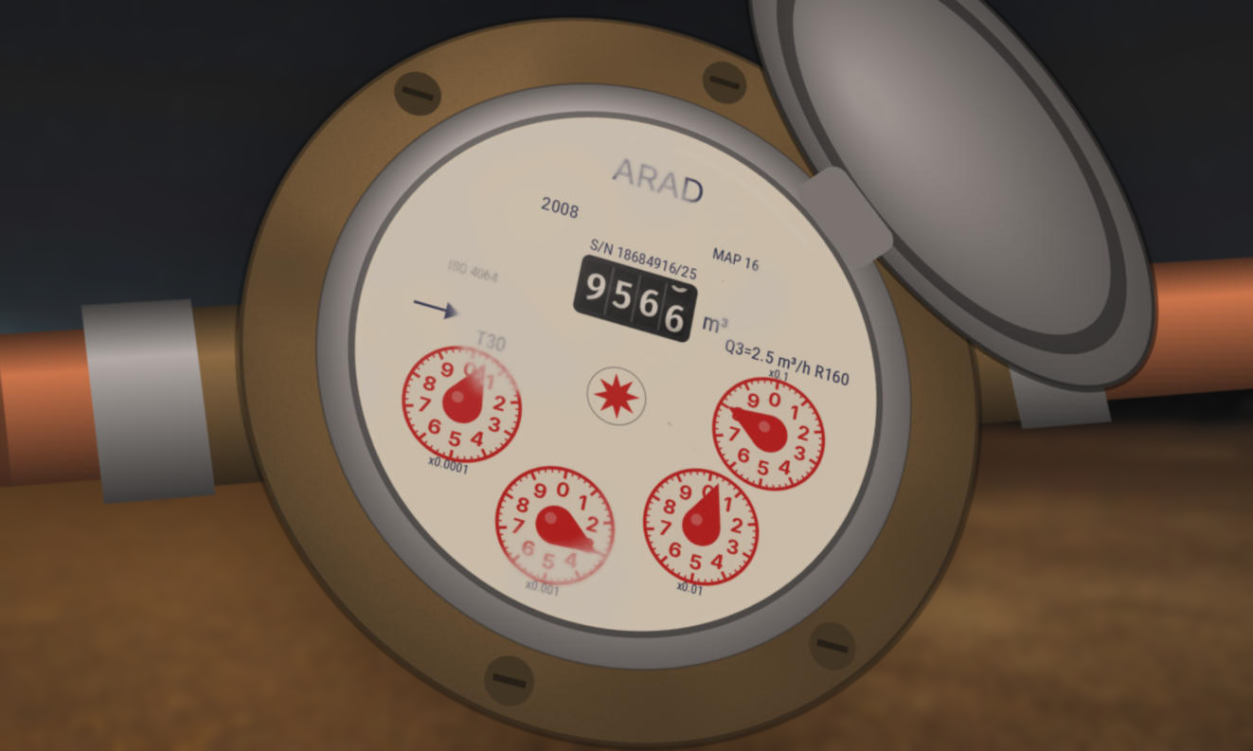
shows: 9565.8030 m³
